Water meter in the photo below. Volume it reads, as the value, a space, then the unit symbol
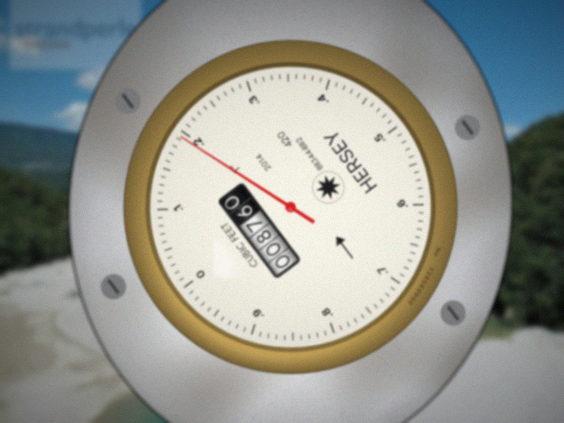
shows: 8760.19 ft³
